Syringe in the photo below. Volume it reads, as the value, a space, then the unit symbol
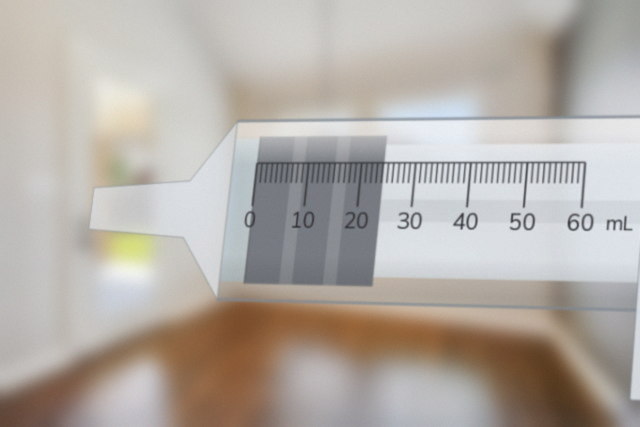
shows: 0 mL
